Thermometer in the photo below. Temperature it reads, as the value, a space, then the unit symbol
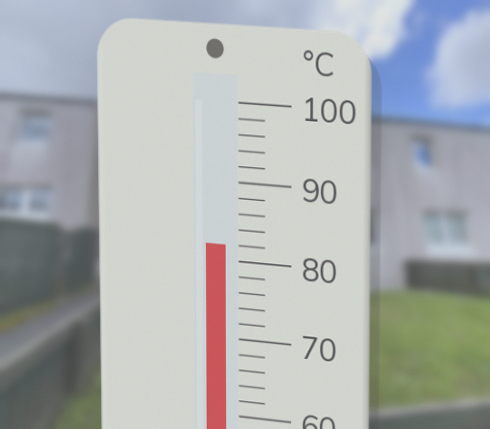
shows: 82 °C
